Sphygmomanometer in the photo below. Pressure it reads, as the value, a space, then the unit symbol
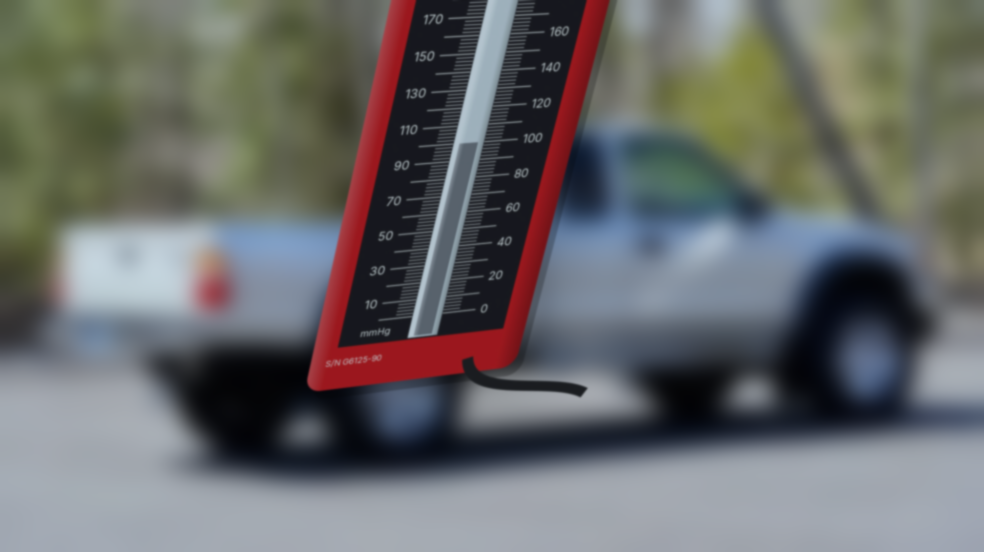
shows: 100 mmHg
